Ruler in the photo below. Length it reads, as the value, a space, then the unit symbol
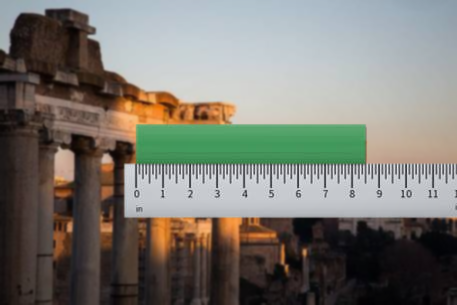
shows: 8.5 in
